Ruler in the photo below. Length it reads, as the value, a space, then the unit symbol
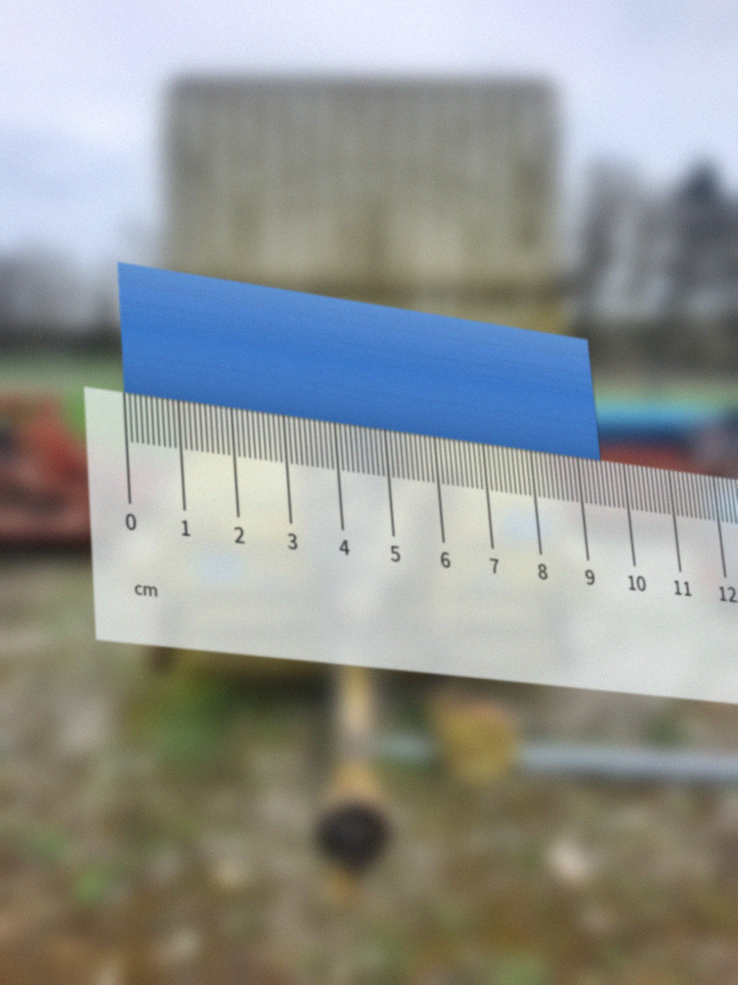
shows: 9.5 cm
